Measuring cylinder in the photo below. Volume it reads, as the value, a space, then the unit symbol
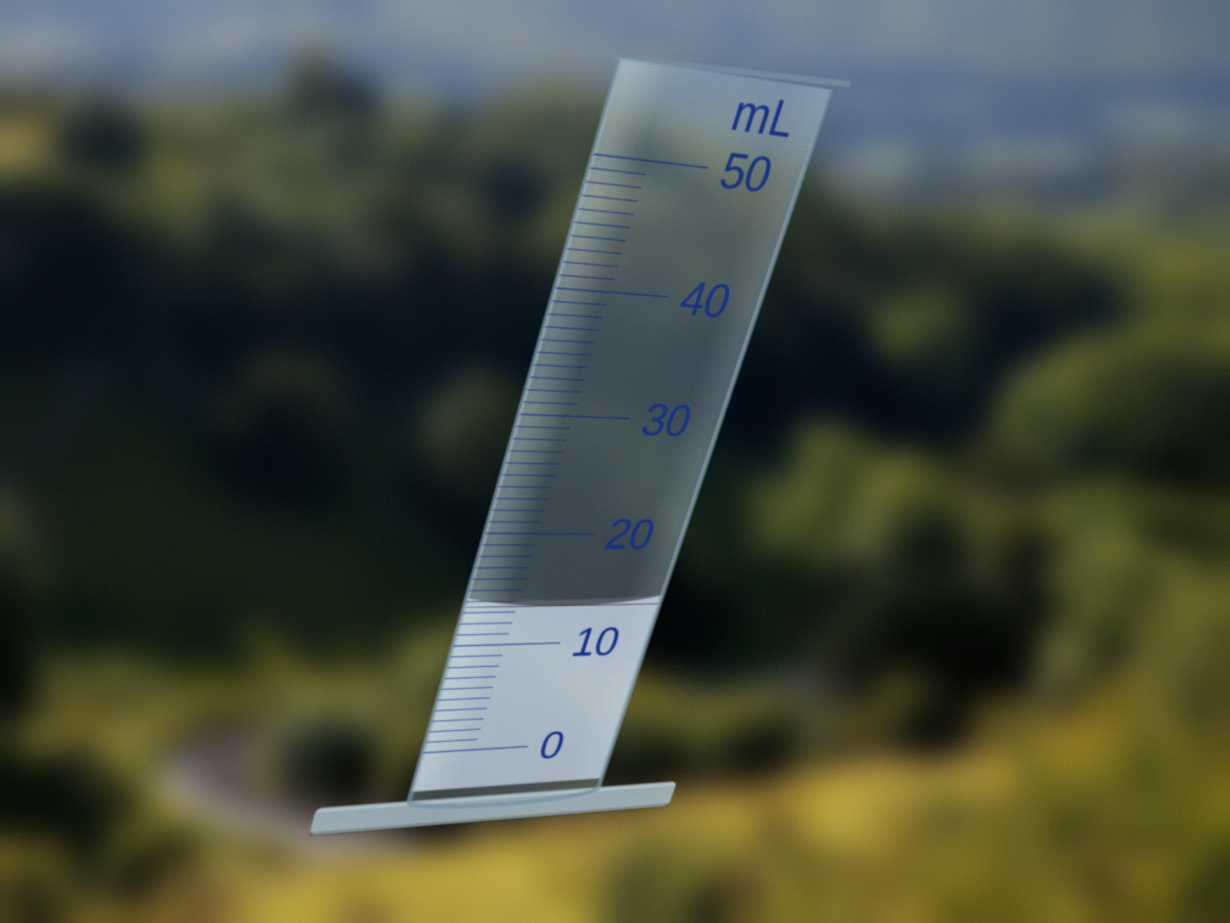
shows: 13.5 mL
